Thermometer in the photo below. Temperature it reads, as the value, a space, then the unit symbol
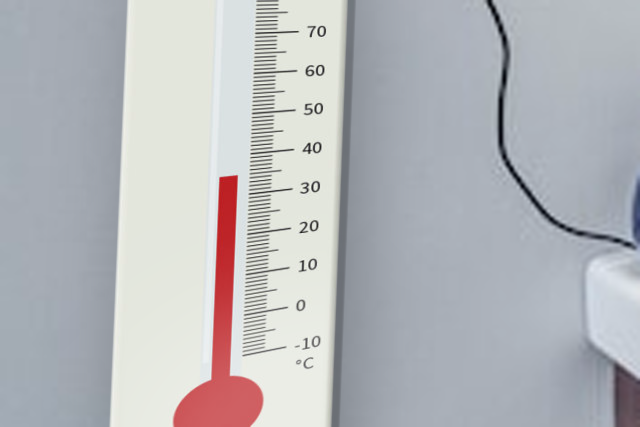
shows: 35 °C
